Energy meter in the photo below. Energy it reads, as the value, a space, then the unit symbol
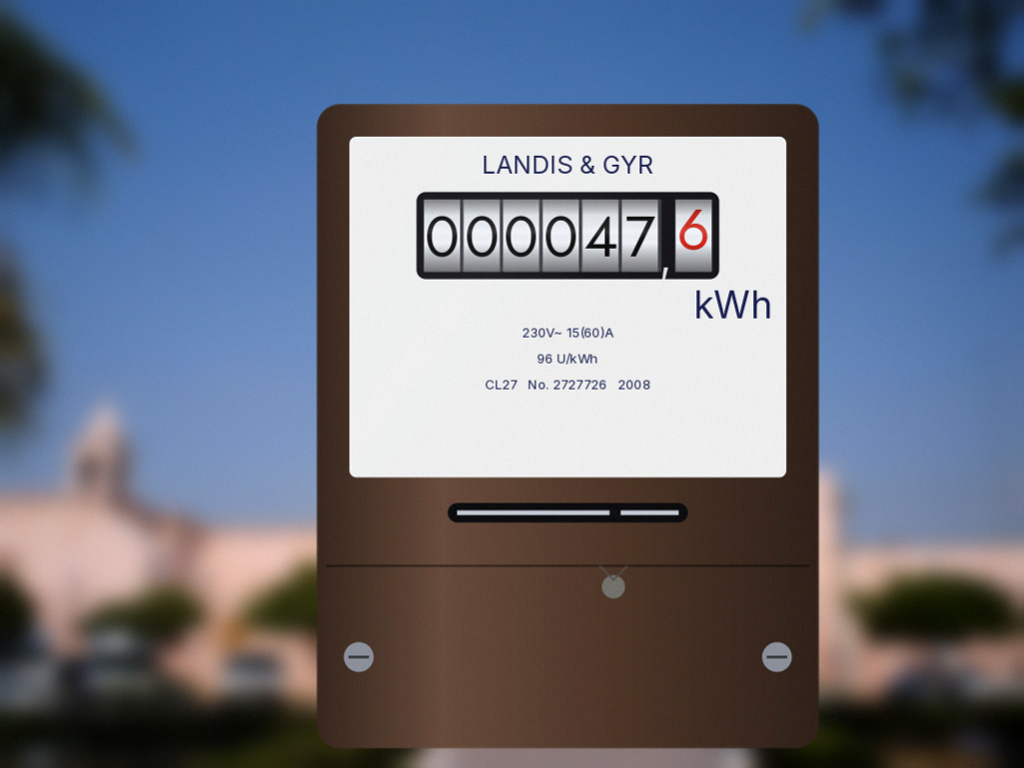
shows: 47.6 kWh
